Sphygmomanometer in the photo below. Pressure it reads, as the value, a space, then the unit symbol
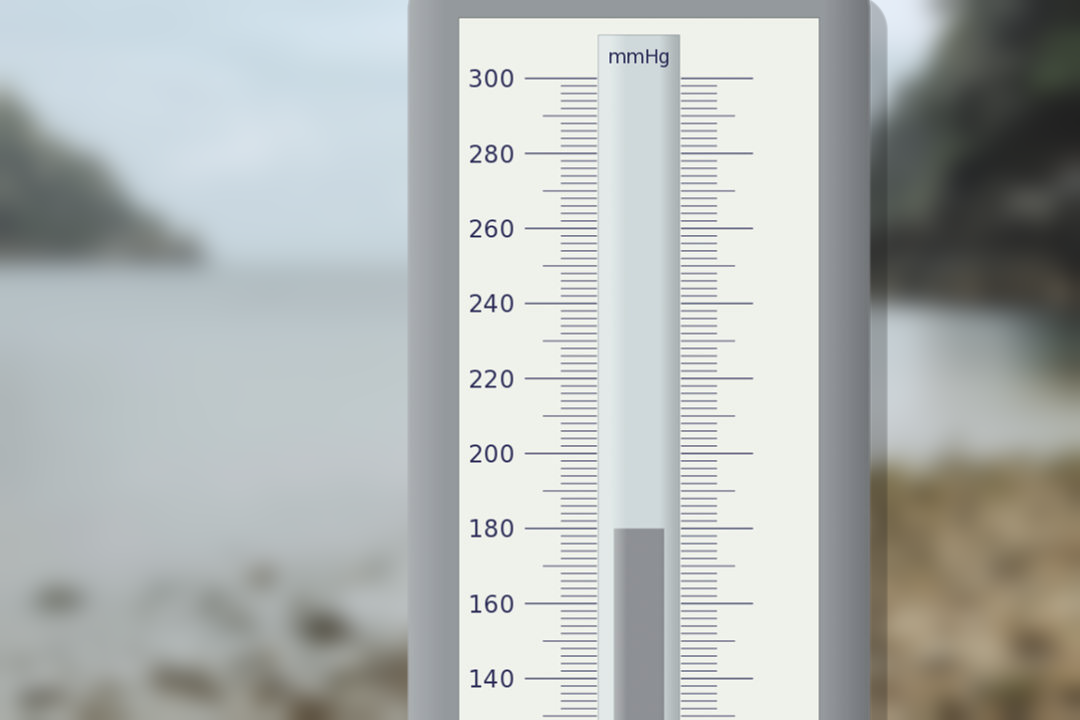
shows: 180 mmHg
